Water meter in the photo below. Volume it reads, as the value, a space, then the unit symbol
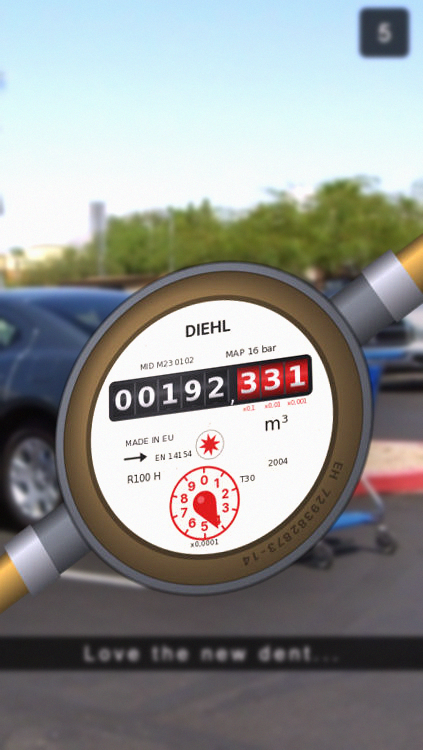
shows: 192.3314 m³
